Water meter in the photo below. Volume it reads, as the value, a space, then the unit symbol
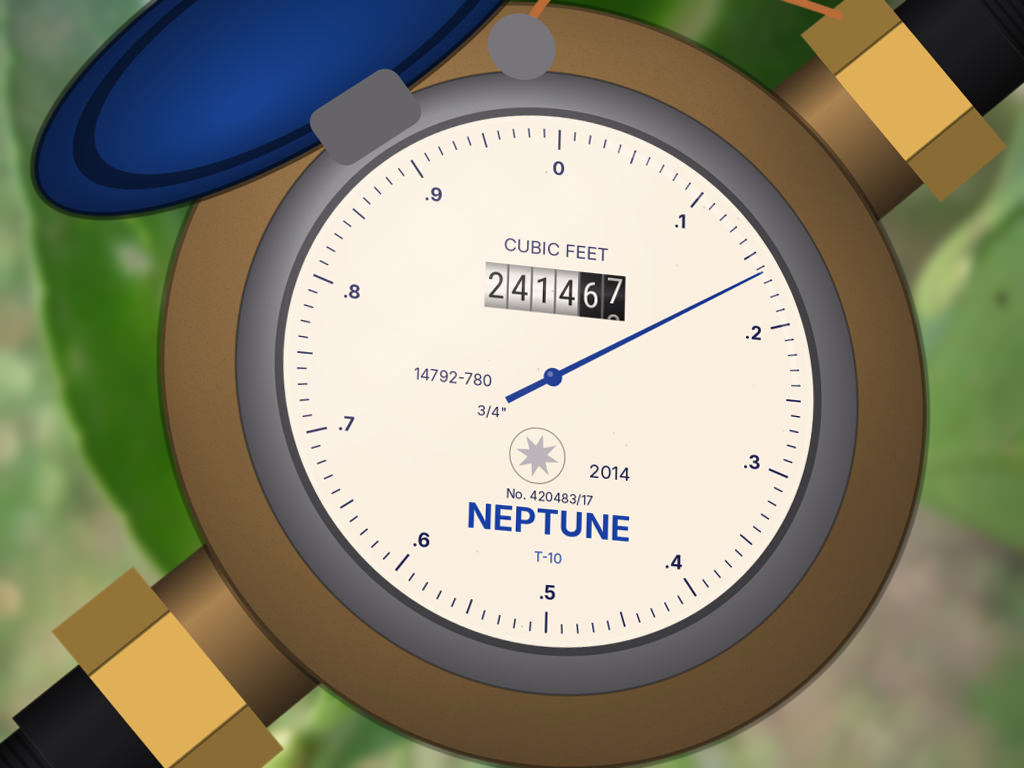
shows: 241467.16 ft³
